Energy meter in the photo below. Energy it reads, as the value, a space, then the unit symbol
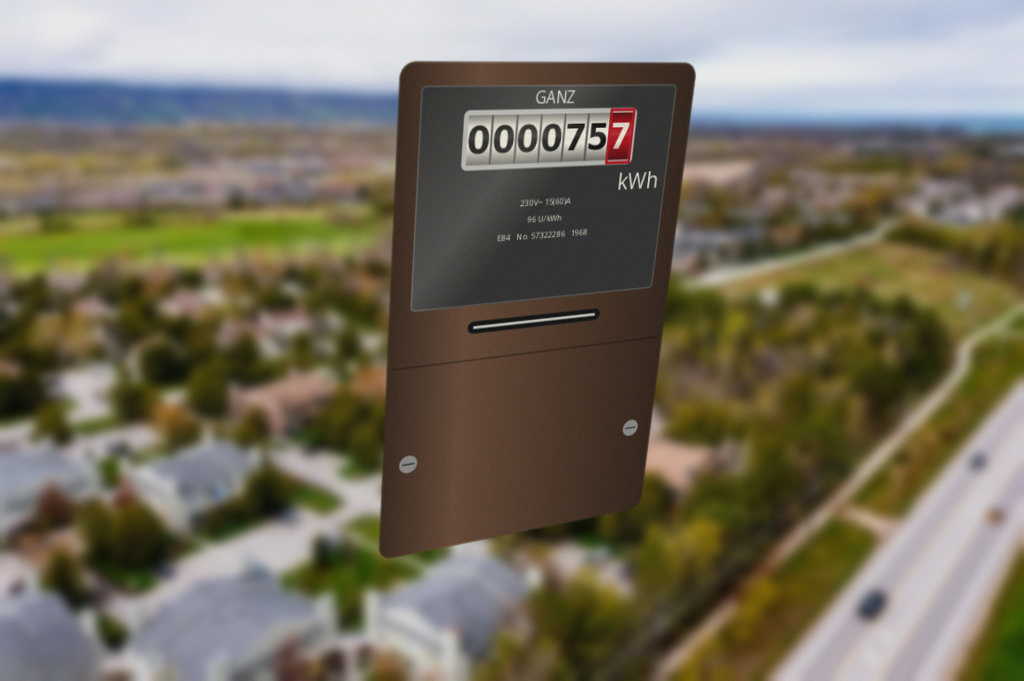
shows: 75.7 kWh
